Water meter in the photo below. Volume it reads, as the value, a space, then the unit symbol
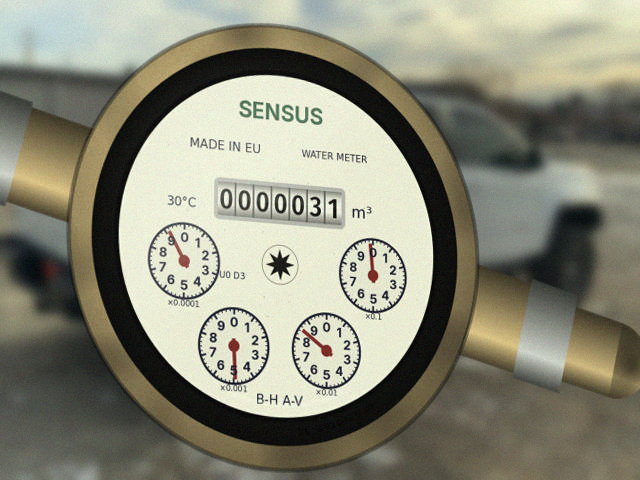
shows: 30.9849 m³
